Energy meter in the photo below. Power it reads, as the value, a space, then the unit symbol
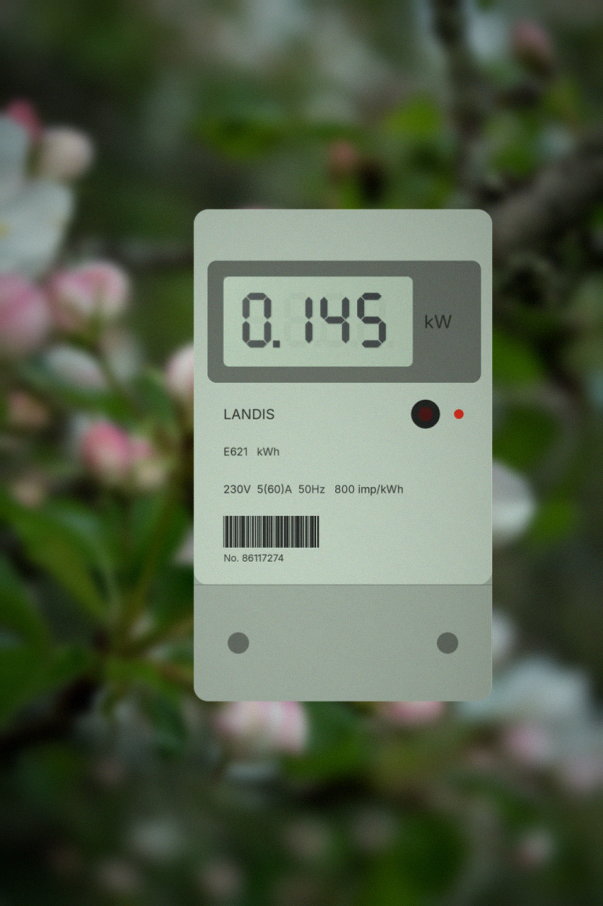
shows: 0.145 kW
